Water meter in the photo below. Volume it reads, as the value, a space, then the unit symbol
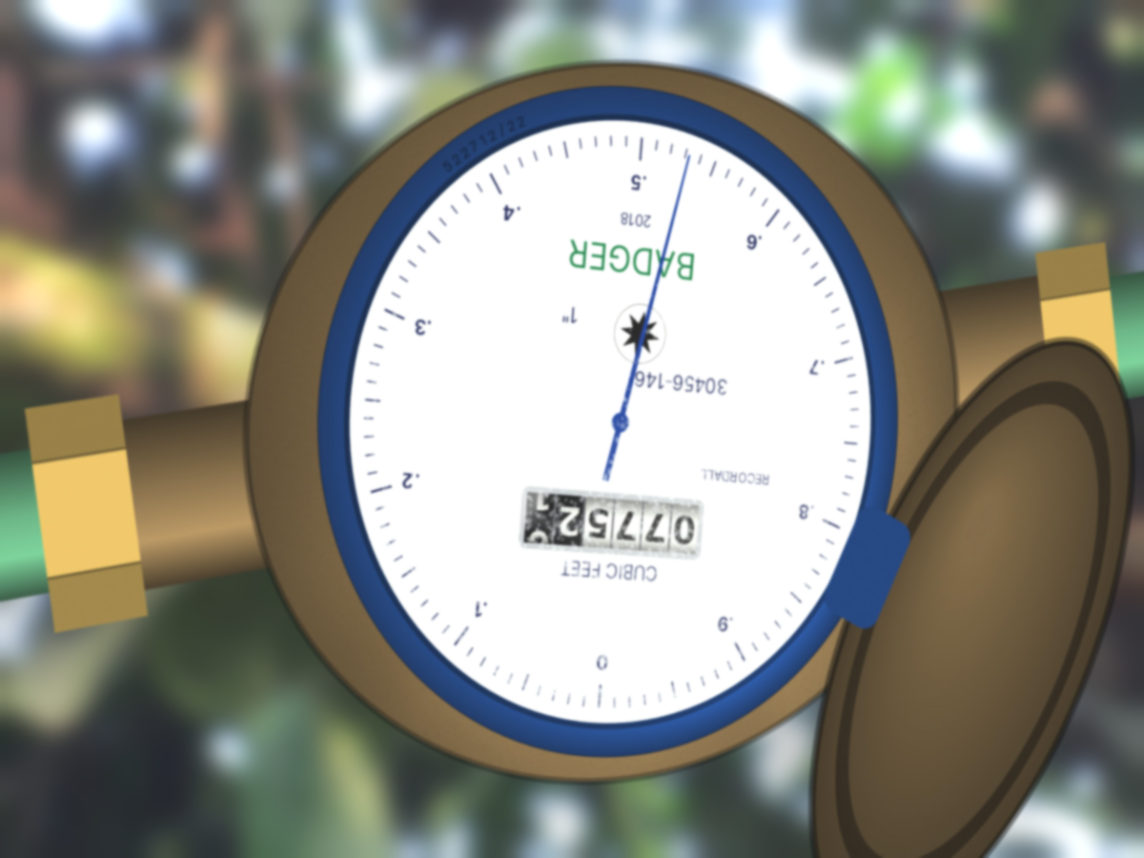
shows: 77520.53 ft³
